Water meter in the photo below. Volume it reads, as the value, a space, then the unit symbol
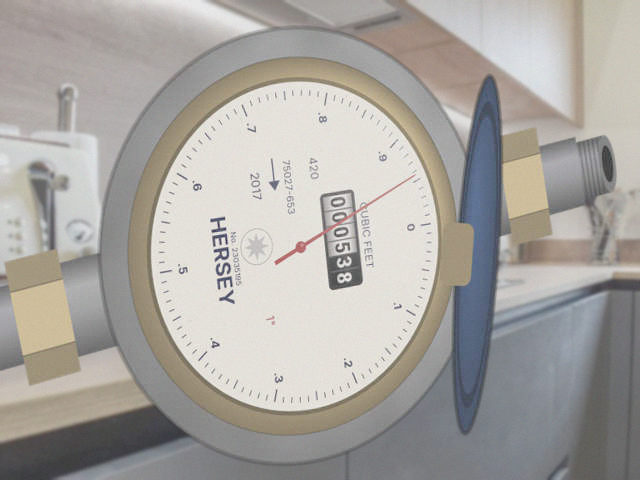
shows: 537.94 ft³
